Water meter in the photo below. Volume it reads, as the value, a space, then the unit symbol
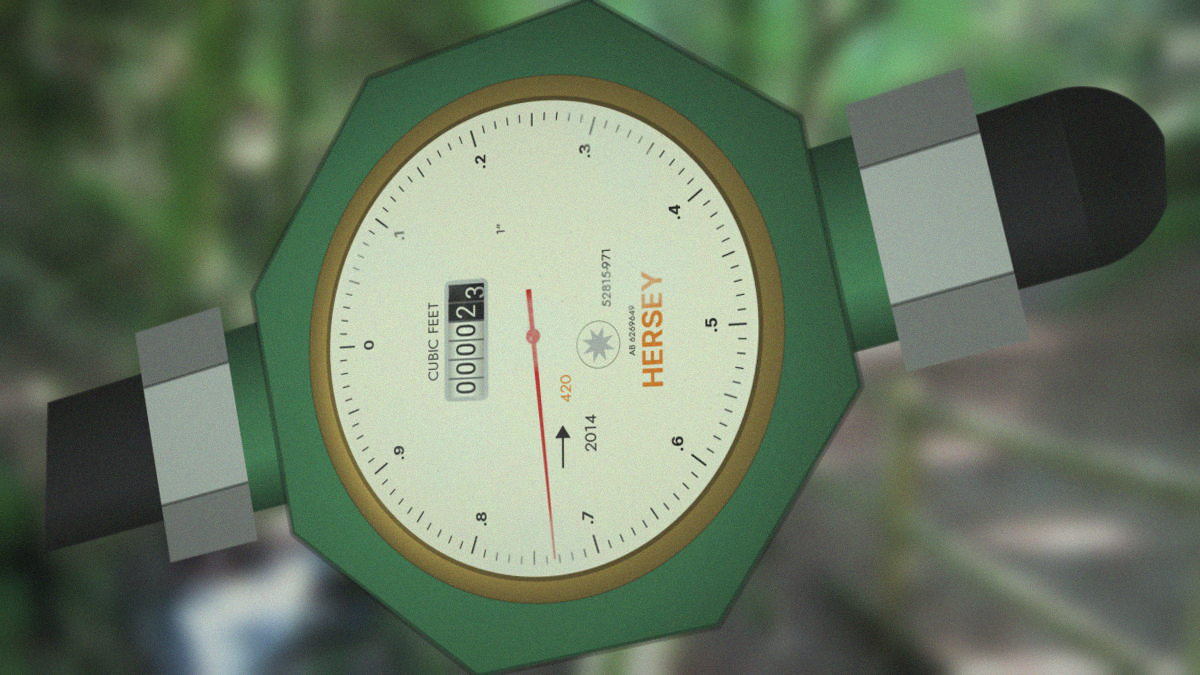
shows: 22.73 ft³
